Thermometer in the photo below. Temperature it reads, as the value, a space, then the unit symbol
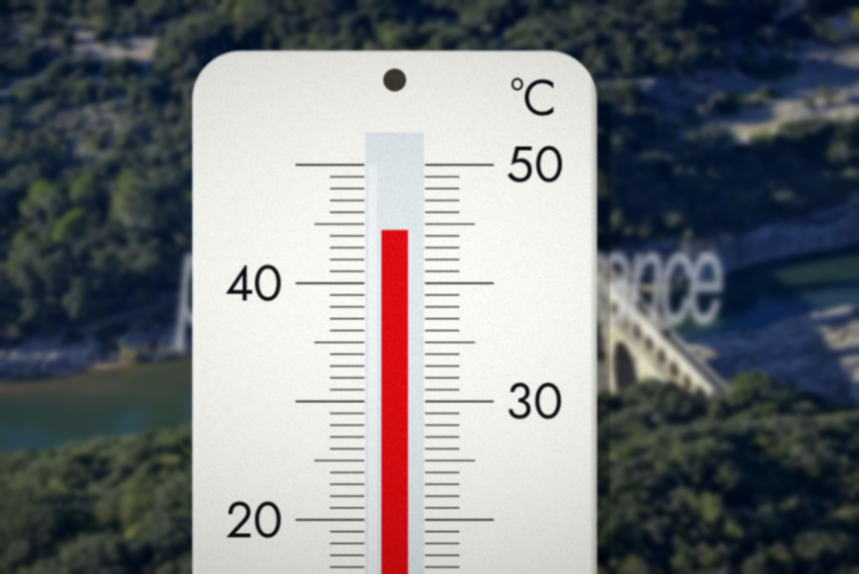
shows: 44.5 °C
